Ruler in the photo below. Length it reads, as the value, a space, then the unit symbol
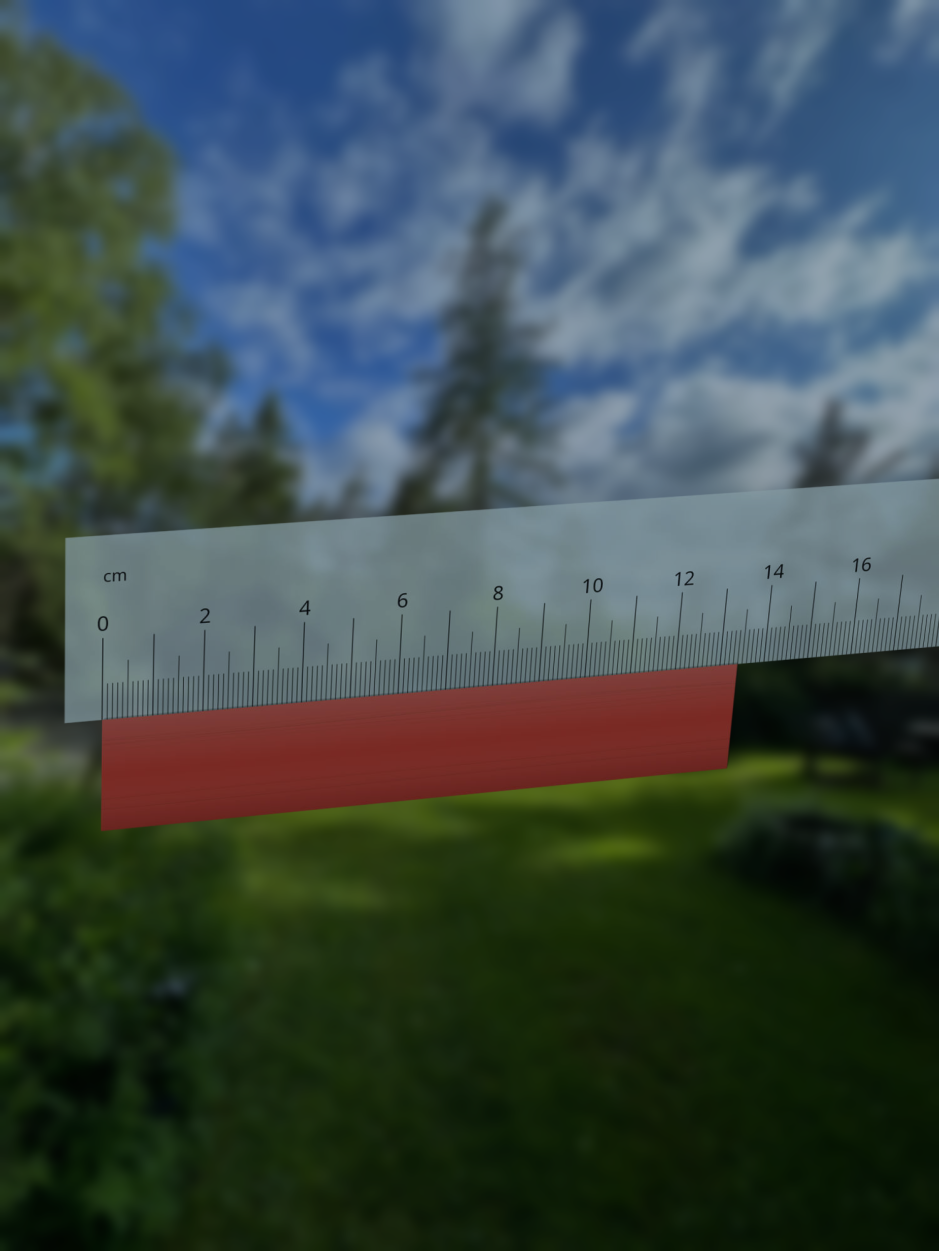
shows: 13.4 cm
